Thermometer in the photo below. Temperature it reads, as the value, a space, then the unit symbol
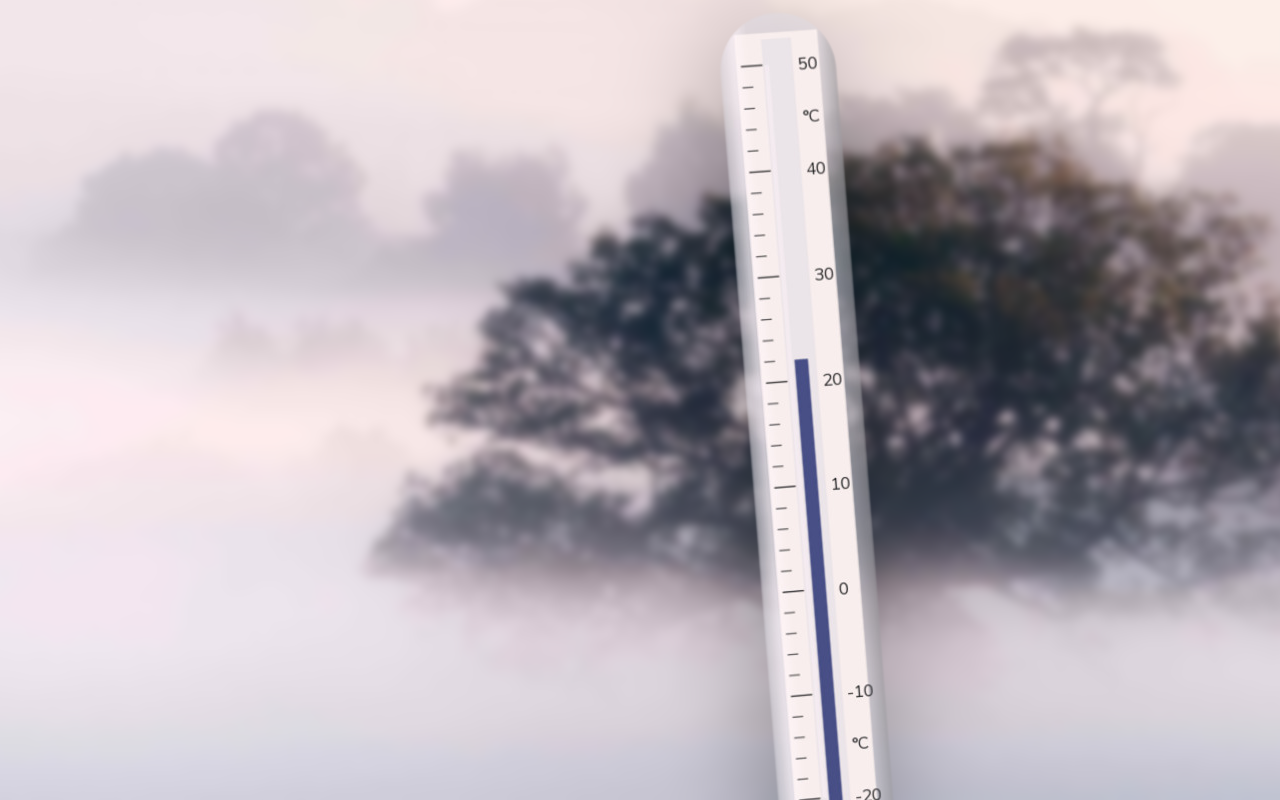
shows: 22 °C
